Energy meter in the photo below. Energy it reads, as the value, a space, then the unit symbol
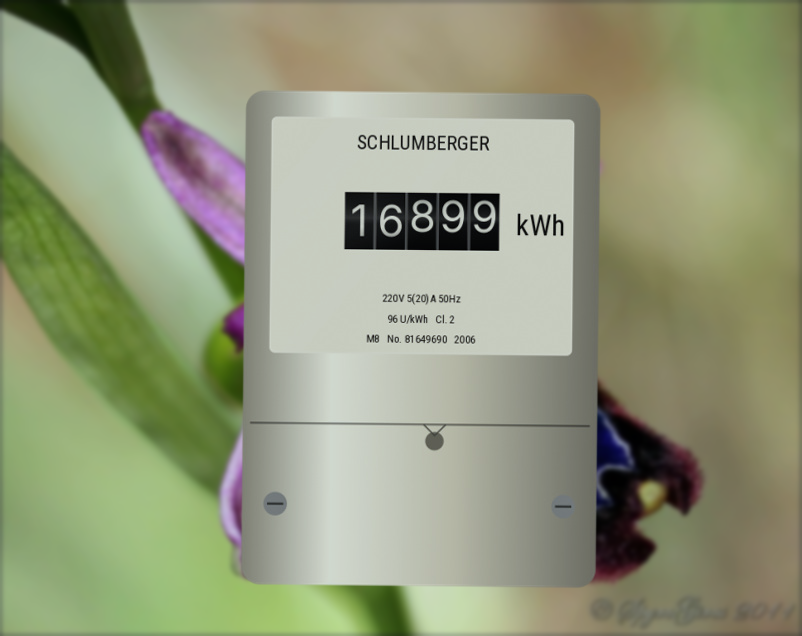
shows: 16899 kWh
